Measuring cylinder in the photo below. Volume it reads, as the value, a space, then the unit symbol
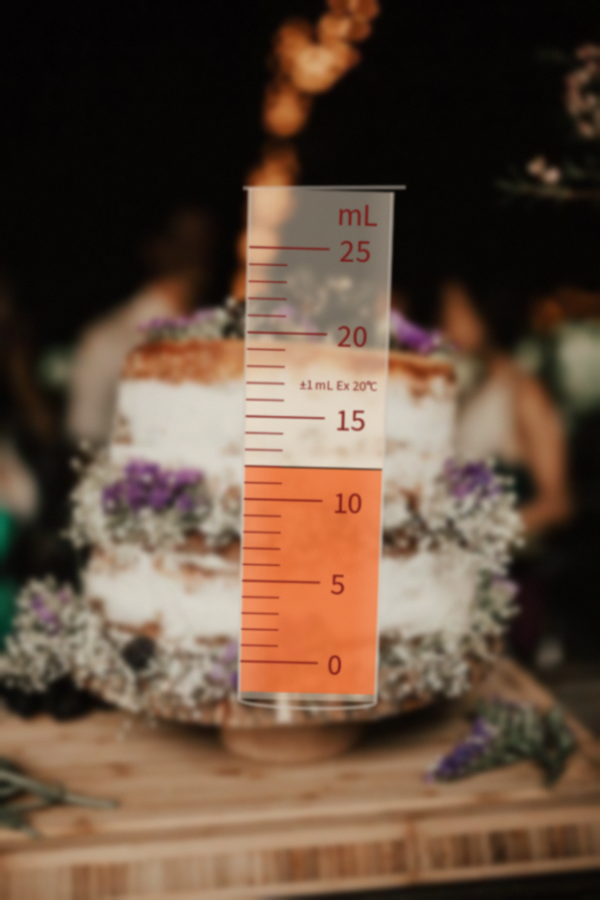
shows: 12 mL
